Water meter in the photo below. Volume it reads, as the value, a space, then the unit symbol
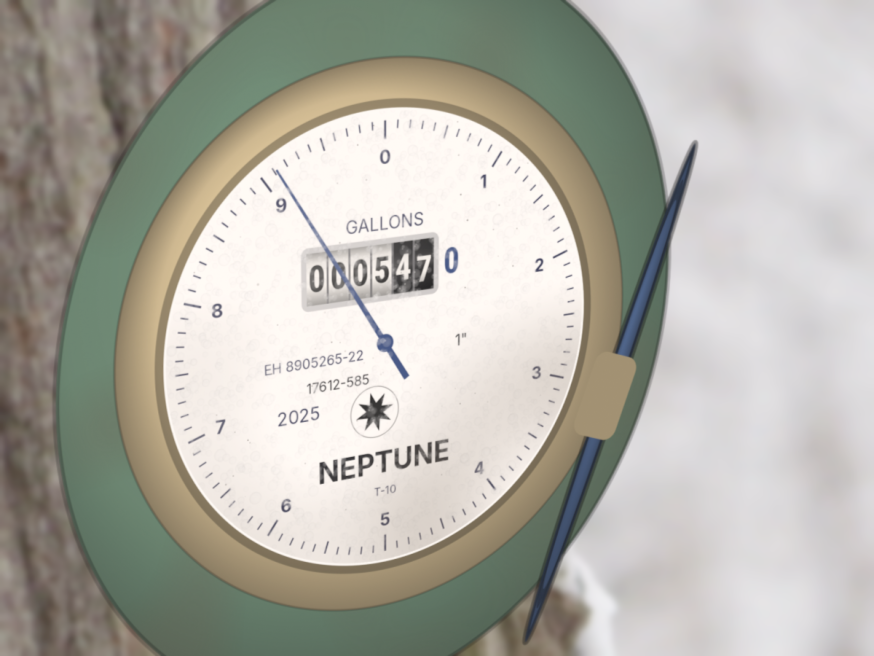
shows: 5469.1 gal
